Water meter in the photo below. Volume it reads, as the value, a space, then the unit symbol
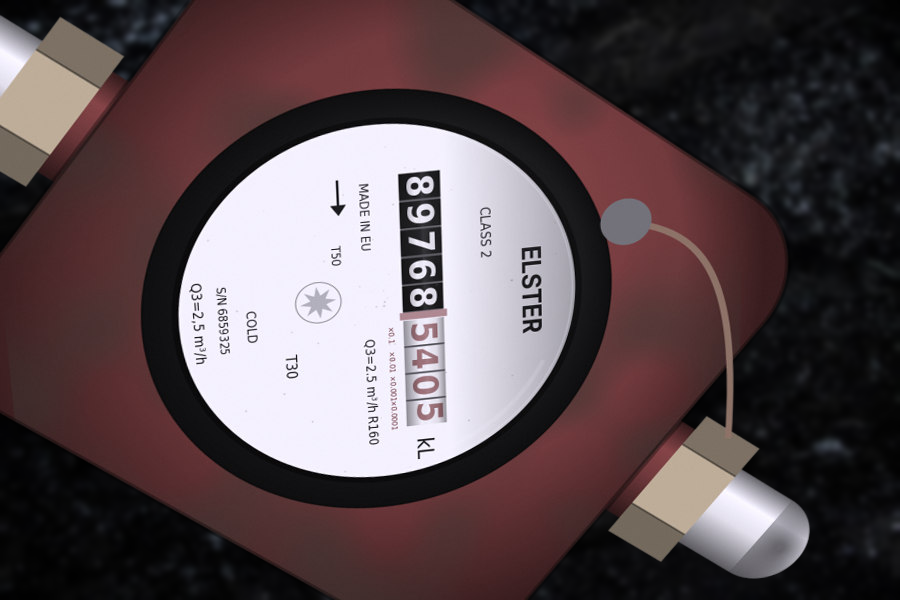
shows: 89768.5405 kL
